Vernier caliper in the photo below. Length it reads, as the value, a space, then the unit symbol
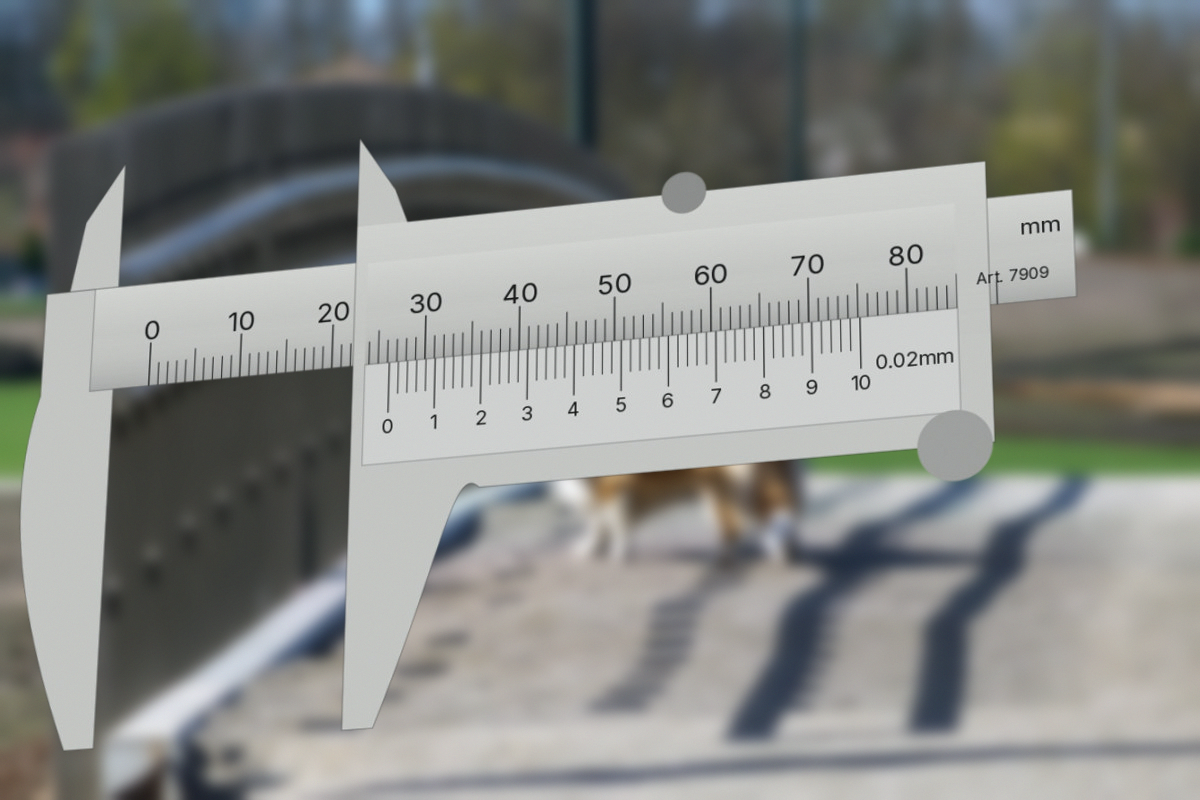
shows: 26.2 mm
